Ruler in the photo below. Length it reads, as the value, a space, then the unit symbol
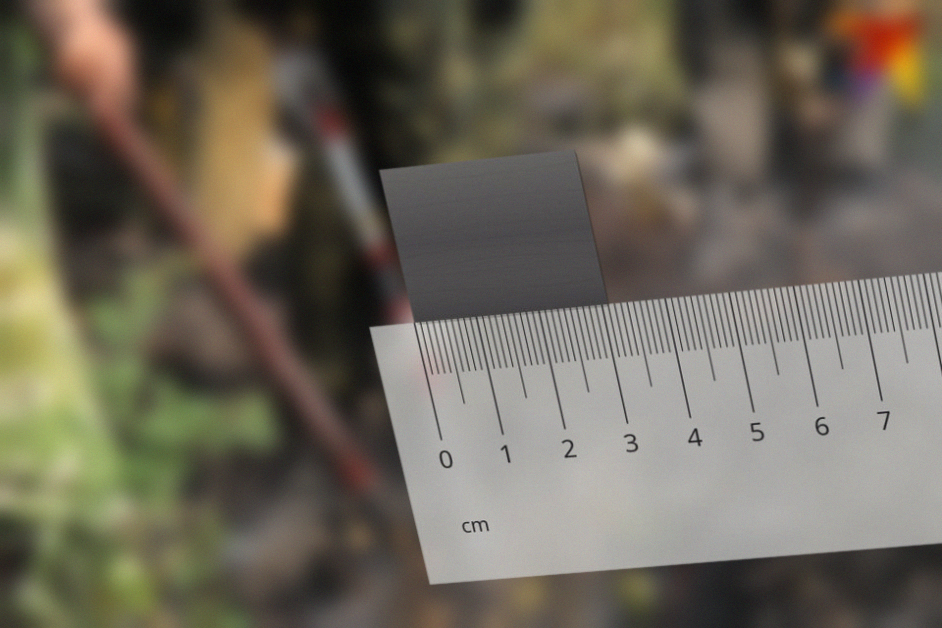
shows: 3.1 cm
